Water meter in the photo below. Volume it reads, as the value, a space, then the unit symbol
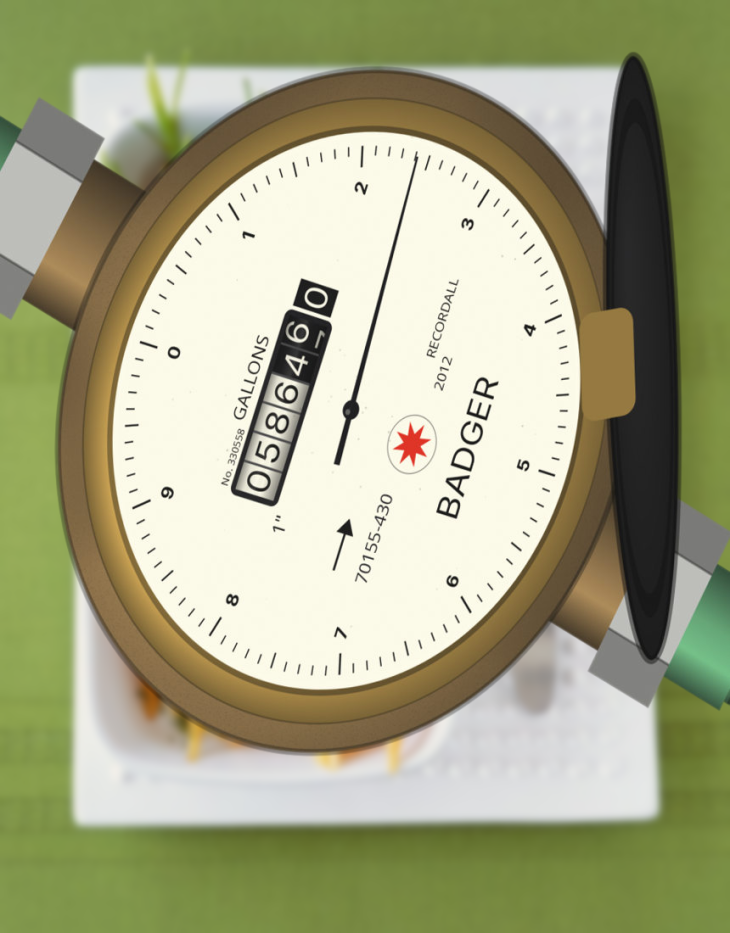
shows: 586462.4 gal
